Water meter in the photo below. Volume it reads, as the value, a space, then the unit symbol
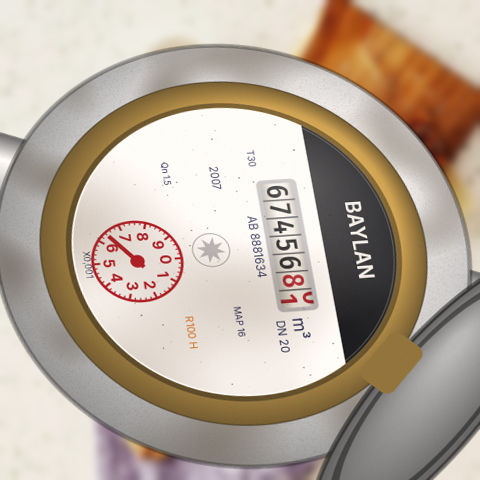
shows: 67456.806 m³
